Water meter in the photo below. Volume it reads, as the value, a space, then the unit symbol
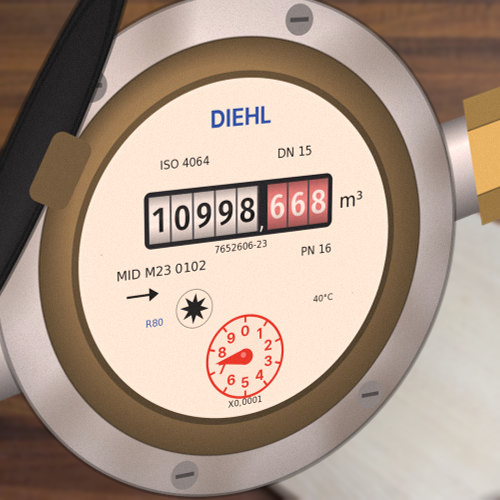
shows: 10998.6687 m³
